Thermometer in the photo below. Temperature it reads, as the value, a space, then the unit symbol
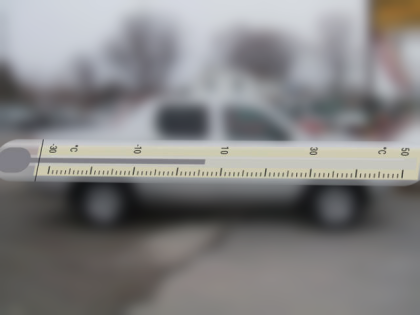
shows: 6 °C
